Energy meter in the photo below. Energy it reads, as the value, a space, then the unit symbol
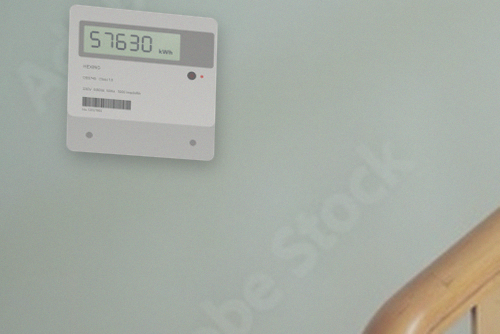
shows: 57630 kWh
